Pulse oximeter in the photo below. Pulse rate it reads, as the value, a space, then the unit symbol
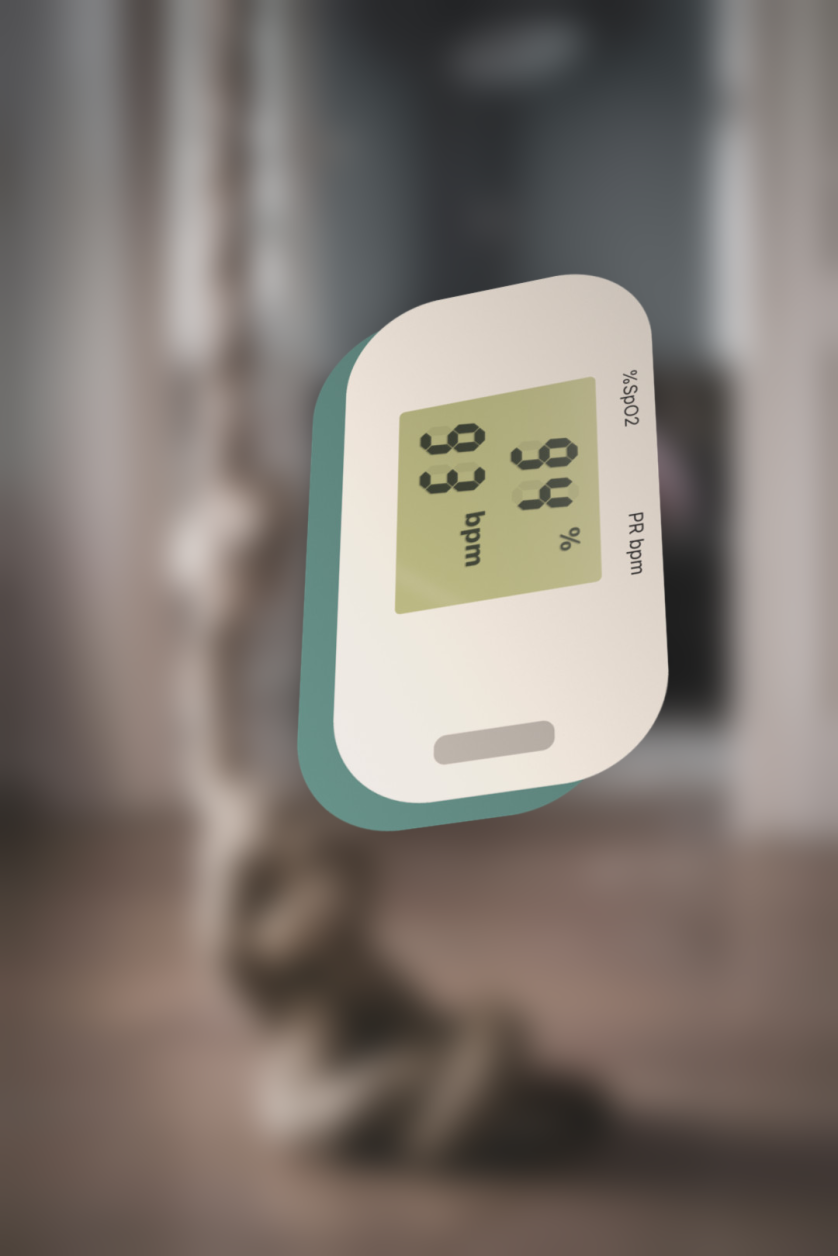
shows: 93 bpm
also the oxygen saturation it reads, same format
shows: 94 %
